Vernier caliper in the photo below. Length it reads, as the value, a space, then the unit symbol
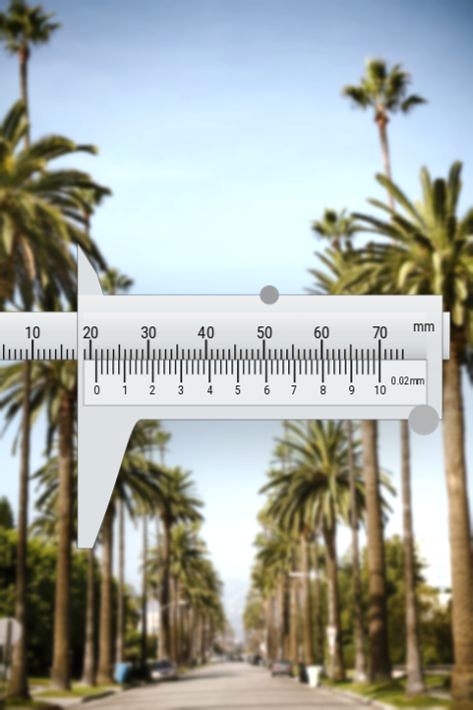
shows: 21.0 mm
